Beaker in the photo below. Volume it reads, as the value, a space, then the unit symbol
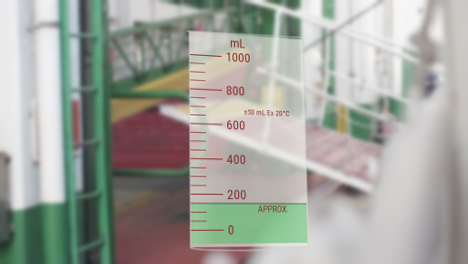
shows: 150 mL
